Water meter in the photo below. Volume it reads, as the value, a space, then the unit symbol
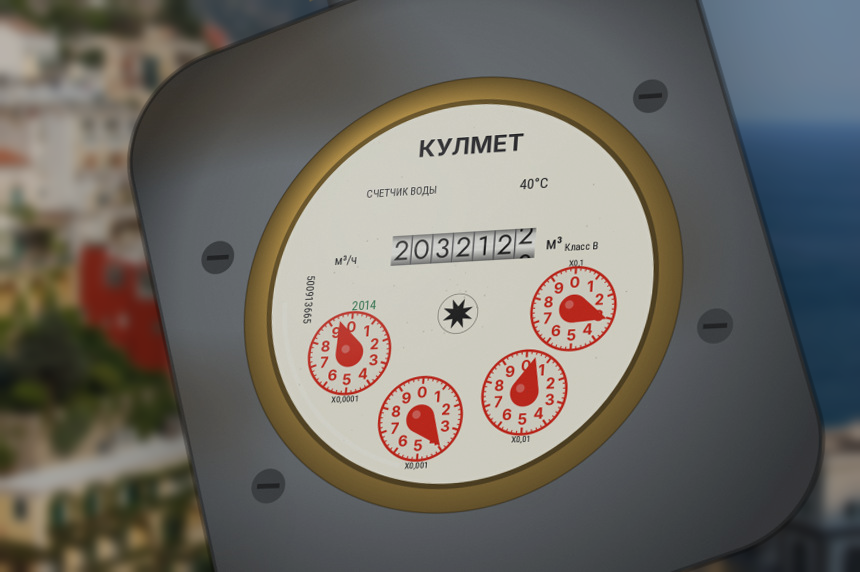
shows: 2032122.3039 m³
